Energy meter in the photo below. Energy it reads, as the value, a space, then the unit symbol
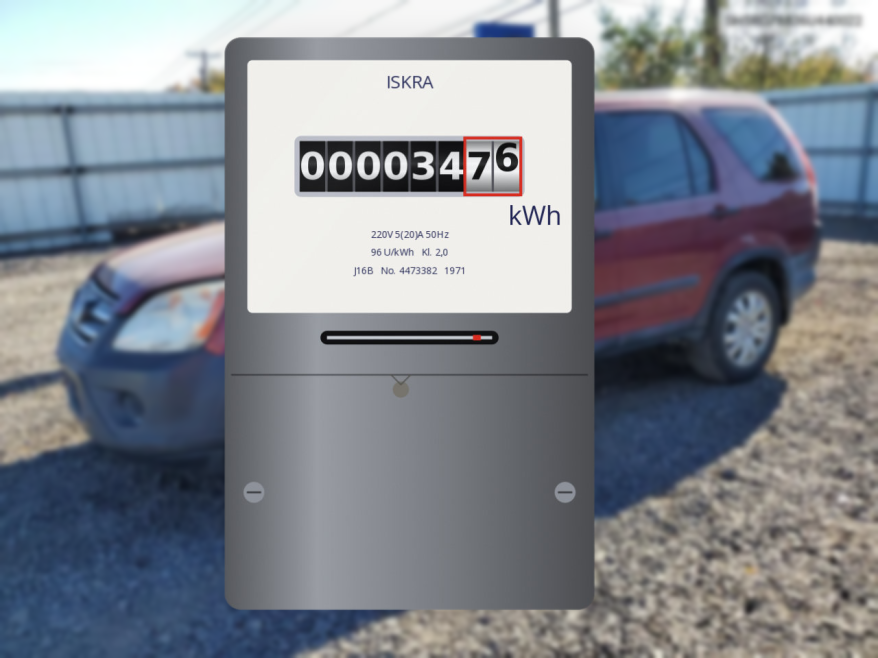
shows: 34.76 kWh
